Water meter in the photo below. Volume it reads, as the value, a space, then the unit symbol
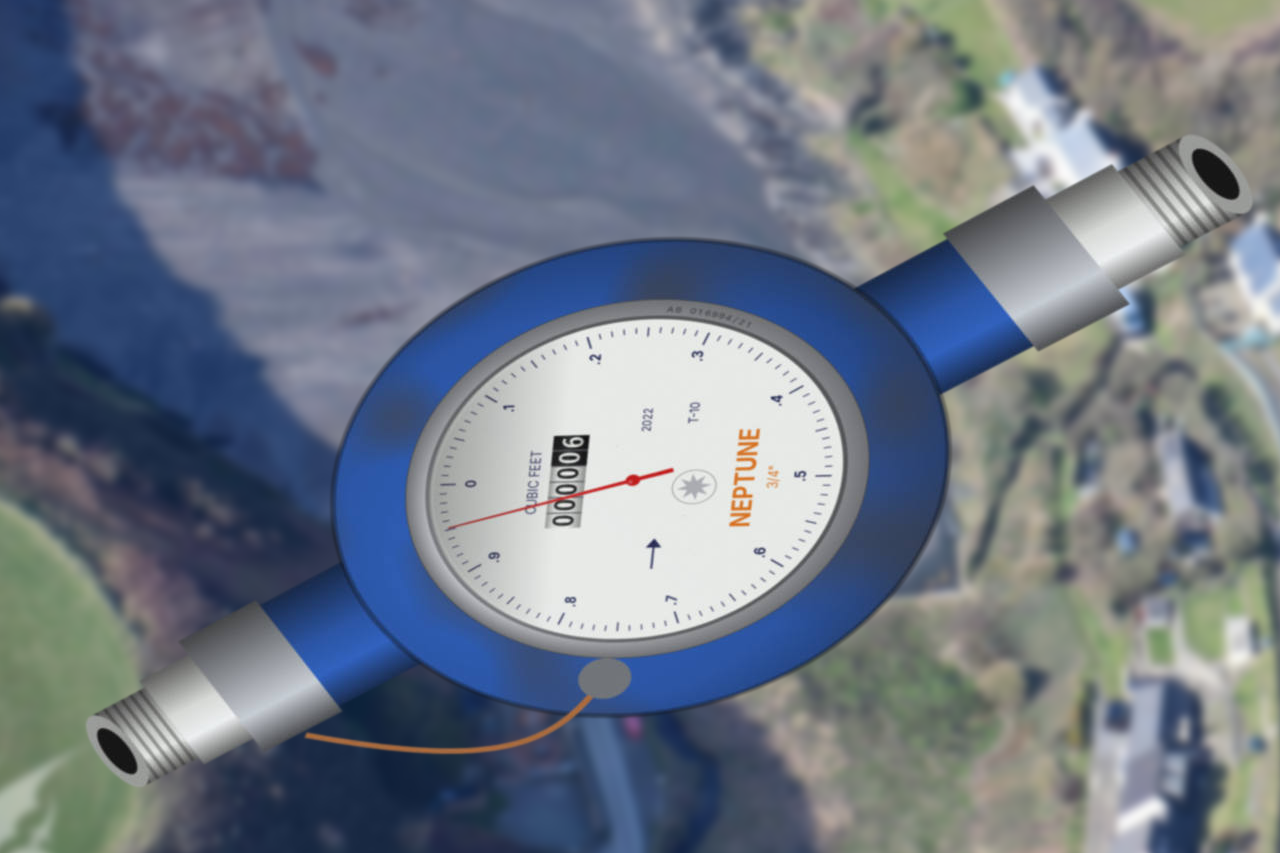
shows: 5.95 ft³
